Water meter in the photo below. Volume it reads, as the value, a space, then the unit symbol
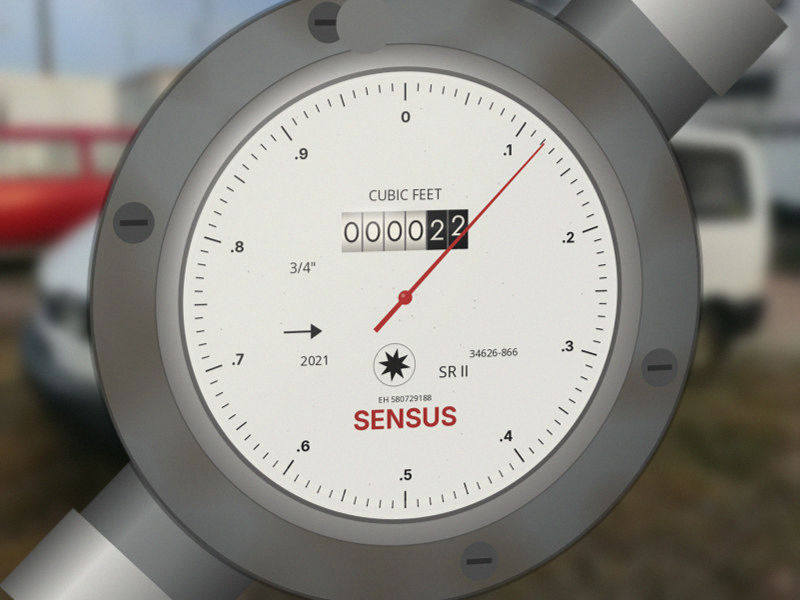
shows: 22.12 ft³
